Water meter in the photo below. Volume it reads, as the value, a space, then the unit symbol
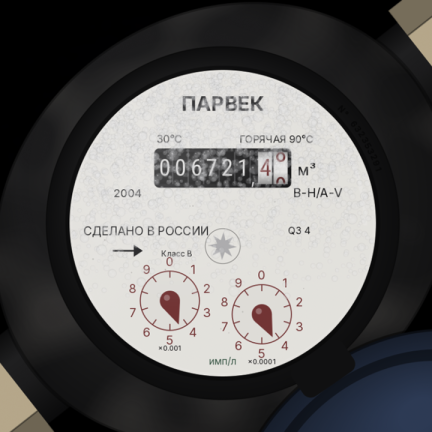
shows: 6721.4844 m³
